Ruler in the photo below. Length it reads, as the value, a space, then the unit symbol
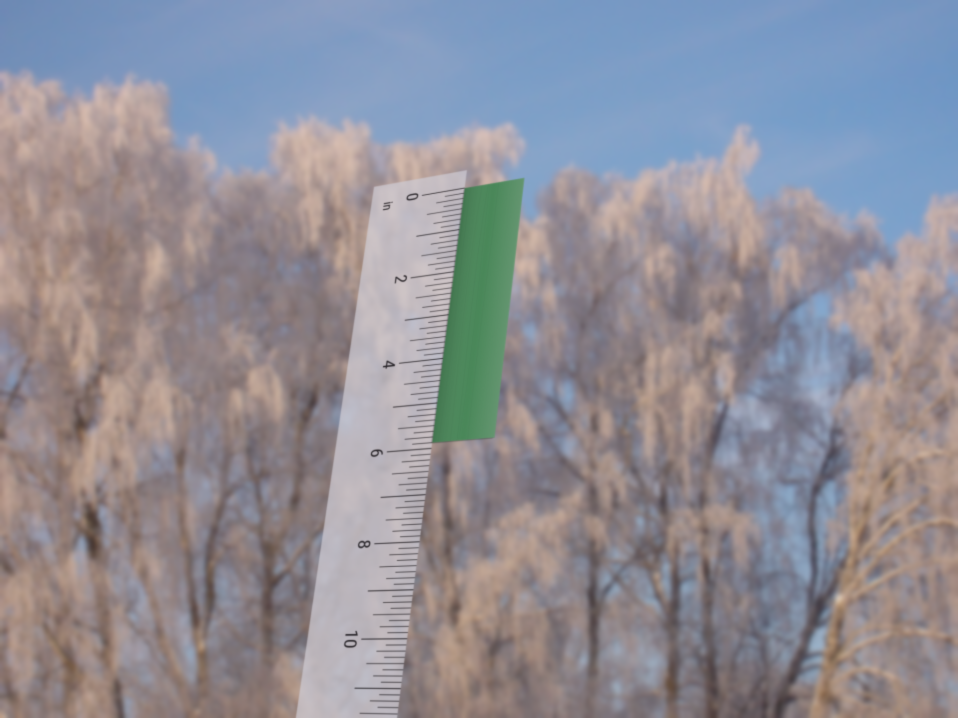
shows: 5.875 in
